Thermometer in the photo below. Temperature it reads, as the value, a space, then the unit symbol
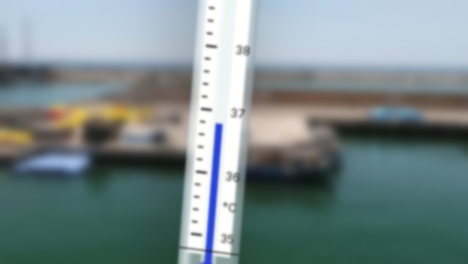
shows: 36.8 °C
